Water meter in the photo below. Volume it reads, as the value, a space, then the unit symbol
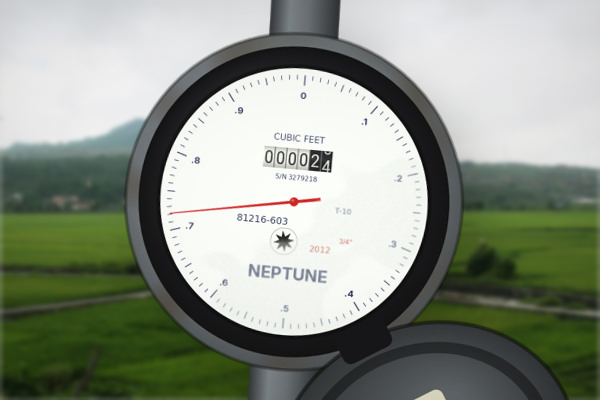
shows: 23.72 ft³
